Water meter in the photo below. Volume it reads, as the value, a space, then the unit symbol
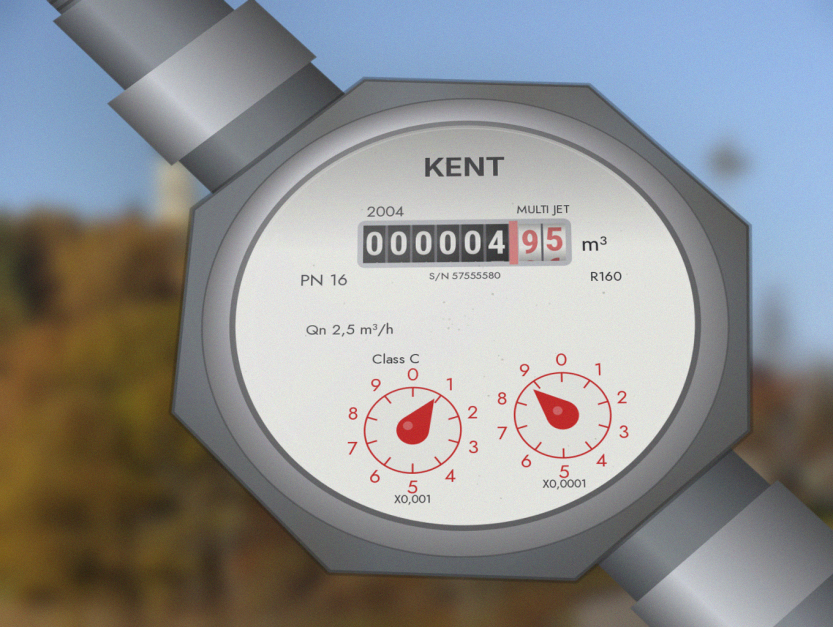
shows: 4.9508 m³
